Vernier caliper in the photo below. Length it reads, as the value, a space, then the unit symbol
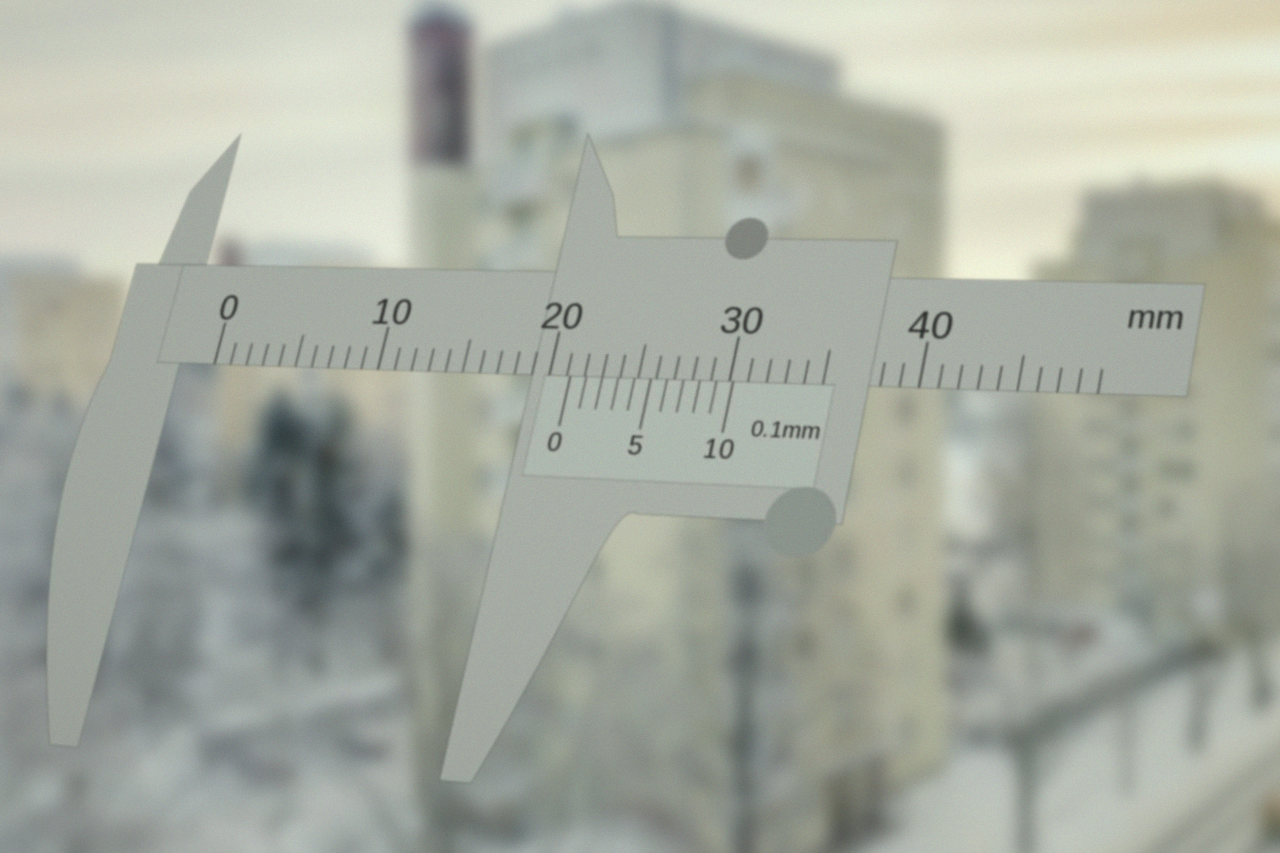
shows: 21.2 mm
